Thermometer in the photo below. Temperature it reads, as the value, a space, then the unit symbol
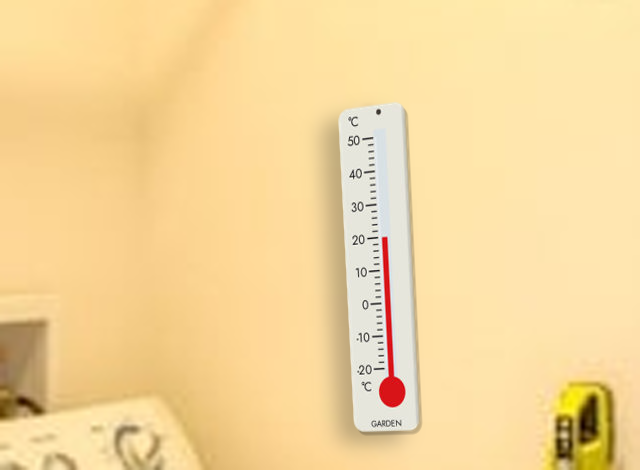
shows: 20 °C
